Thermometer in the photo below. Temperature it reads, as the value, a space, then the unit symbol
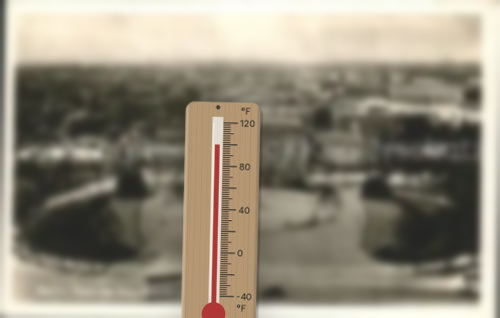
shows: 100 °F
